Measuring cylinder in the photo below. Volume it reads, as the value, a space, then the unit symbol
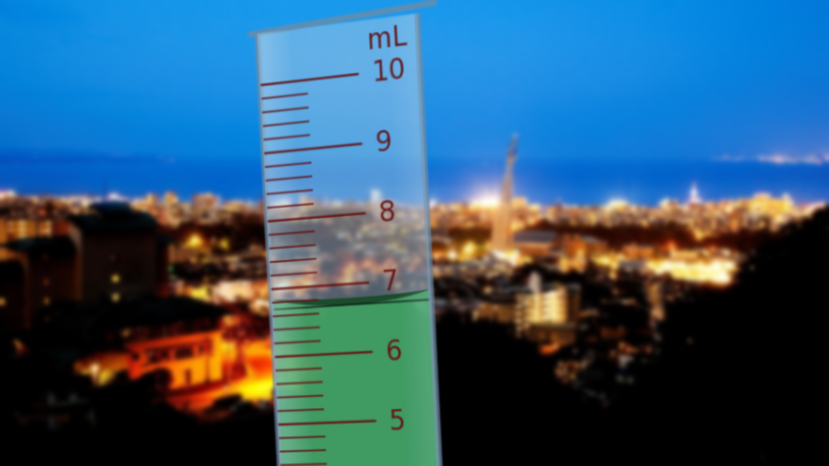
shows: 6.7 mL
